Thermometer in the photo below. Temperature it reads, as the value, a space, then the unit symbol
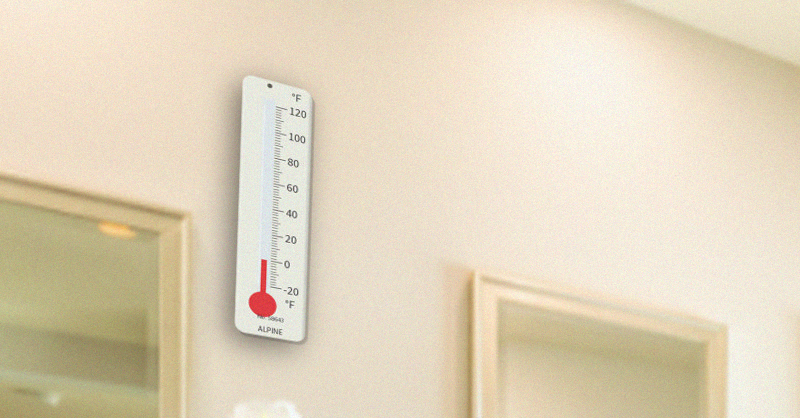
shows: 0 °F
